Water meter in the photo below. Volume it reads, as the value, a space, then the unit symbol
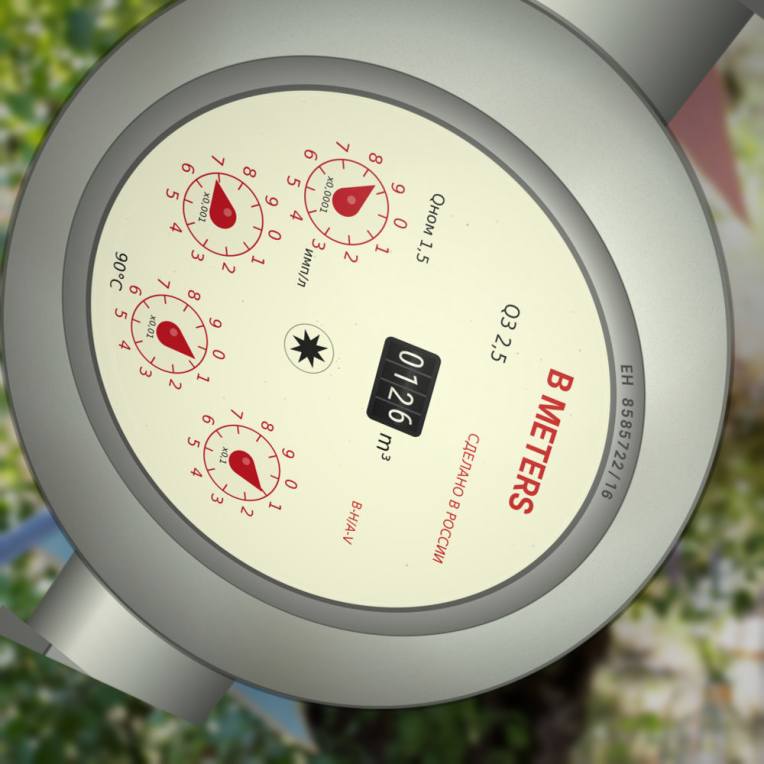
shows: 126.1068 m³
